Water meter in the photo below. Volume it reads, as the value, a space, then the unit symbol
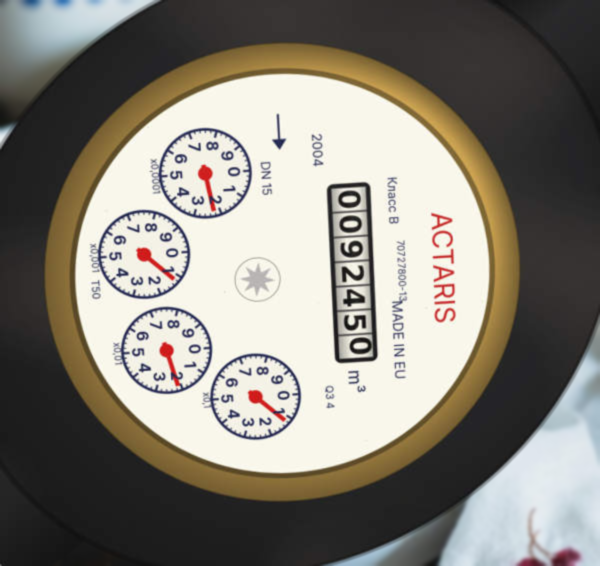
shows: 92450.1212 m³
